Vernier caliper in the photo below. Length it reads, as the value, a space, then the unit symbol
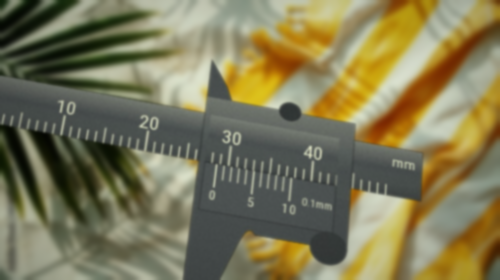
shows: 28.6 mm
